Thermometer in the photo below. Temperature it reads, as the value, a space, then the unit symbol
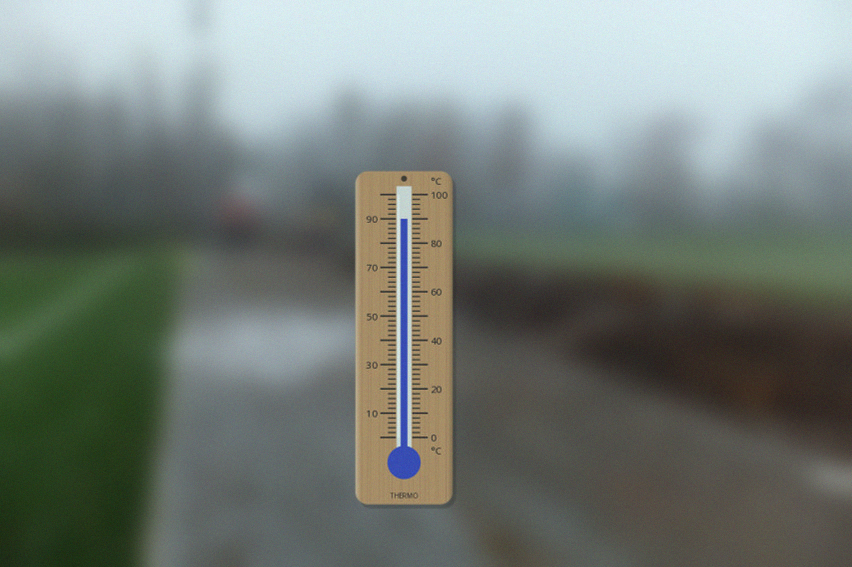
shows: 90 °C
